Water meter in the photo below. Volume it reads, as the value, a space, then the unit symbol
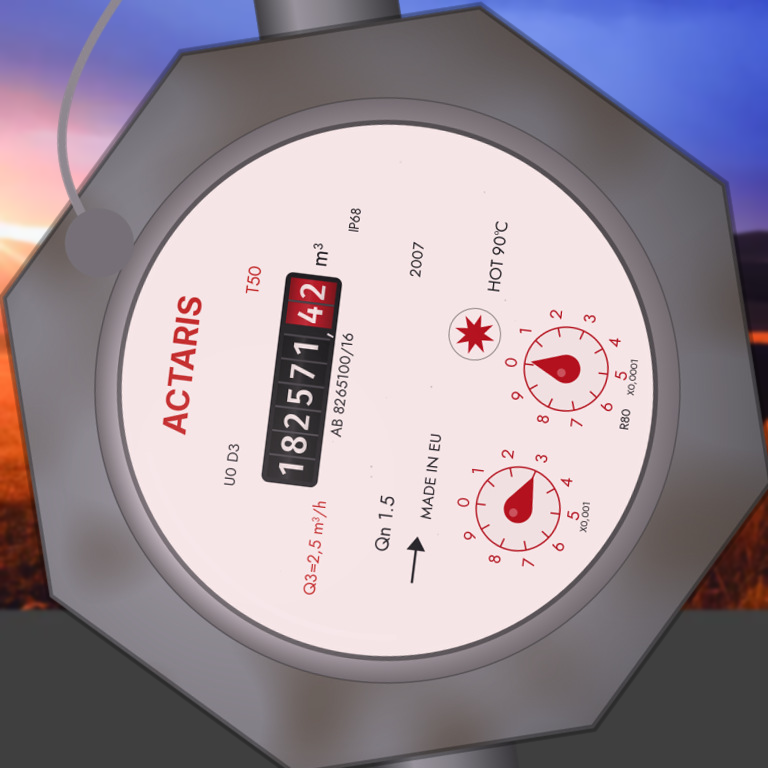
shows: 182571.4230 m³
